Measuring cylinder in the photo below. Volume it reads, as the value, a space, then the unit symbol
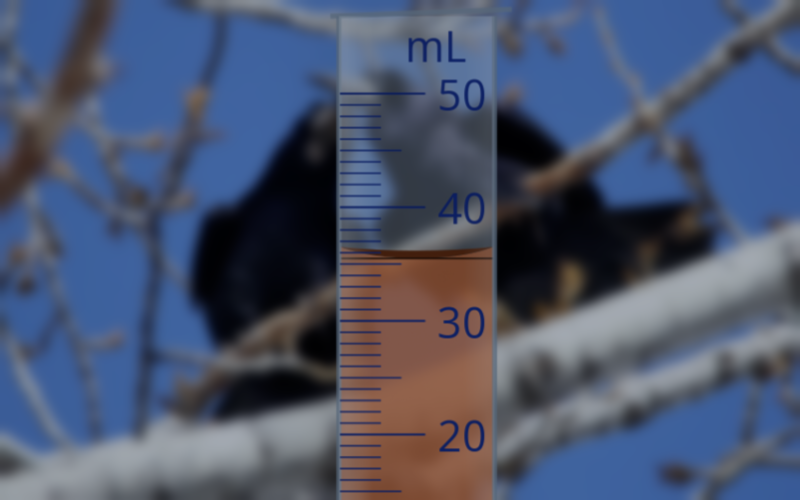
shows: 35.5 mL
